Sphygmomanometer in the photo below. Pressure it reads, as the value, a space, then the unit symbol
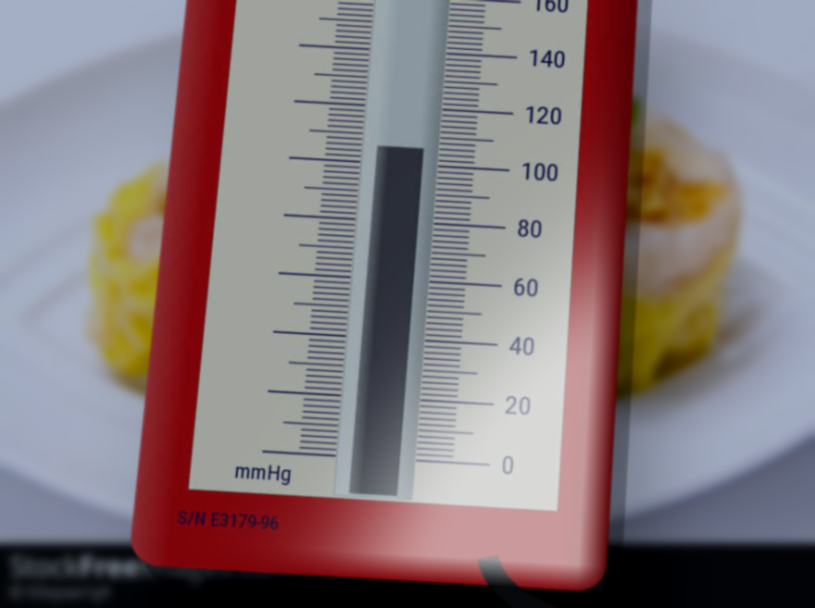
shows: 106 mmHg
